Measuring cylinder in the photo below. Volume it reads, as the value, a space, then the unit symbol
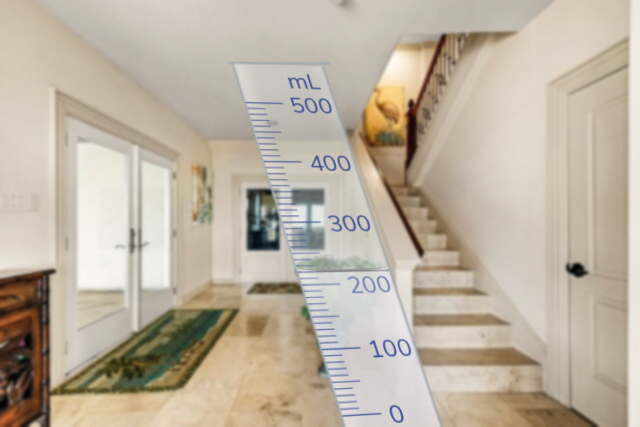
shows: 220 mL
